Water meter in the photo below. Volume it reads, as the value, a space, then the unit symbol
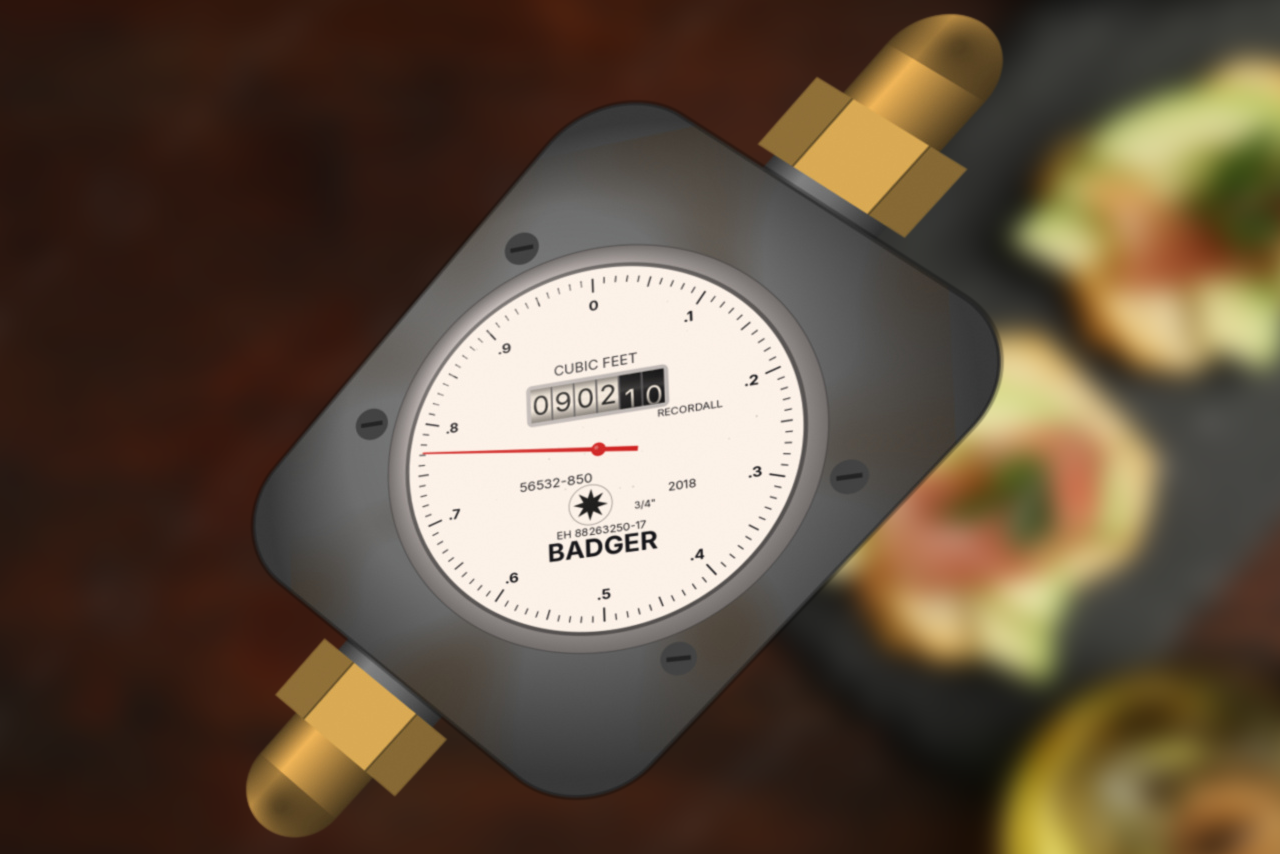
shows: 90209.77 ft³
